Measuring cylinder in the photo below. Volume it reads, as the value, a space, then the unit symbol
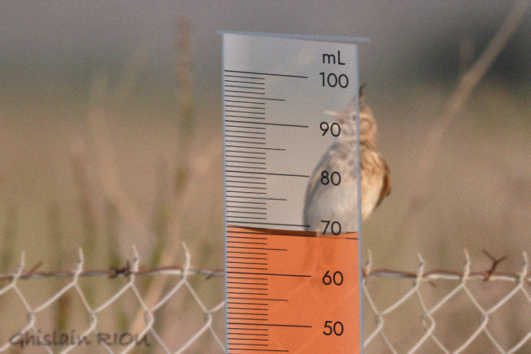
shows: 68 mL
